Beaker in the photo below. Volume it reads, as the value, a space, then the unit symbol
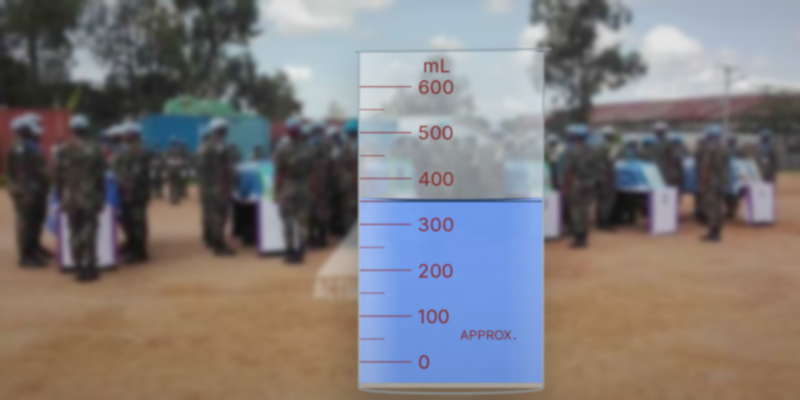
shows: 350 mL
